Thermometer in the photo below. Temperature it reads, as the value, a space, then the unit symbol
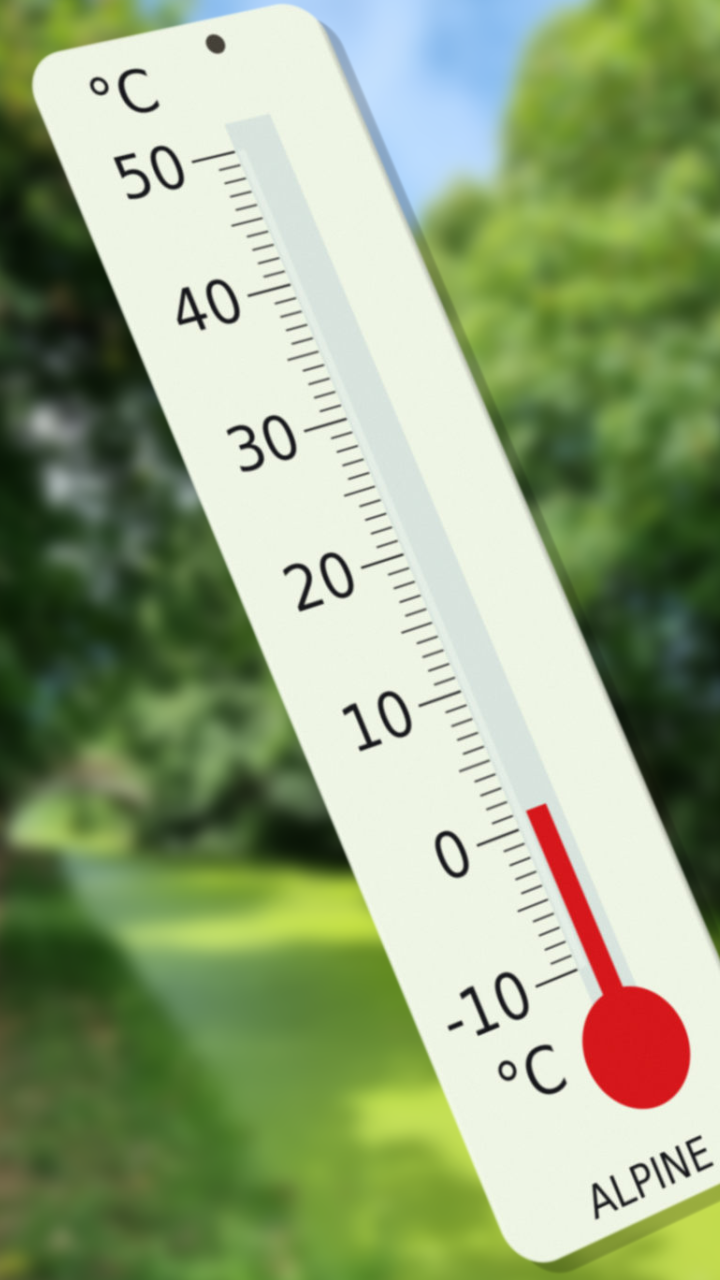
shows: 1 °C
